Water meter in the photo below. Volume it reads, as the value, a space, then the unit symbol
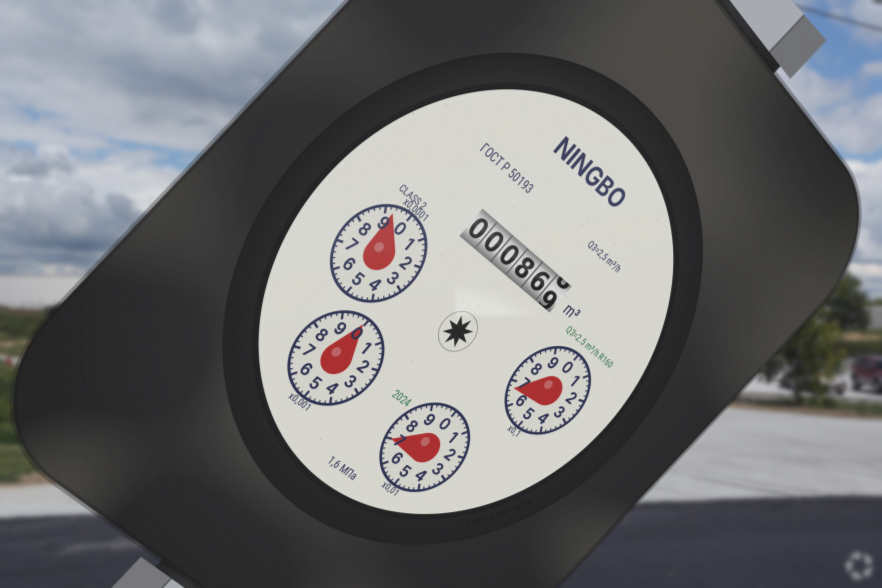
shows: 868.6699 m³
